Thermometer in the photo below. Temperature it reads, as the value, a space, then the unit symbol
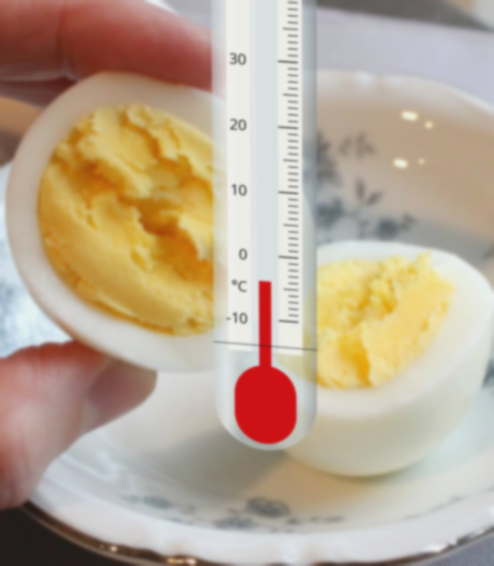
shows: -4 °C
